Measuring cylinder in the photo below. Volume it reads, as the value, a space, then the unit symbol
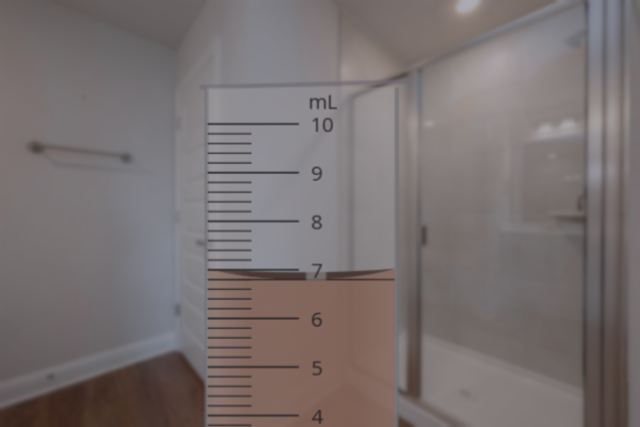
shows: 6.8 mL
